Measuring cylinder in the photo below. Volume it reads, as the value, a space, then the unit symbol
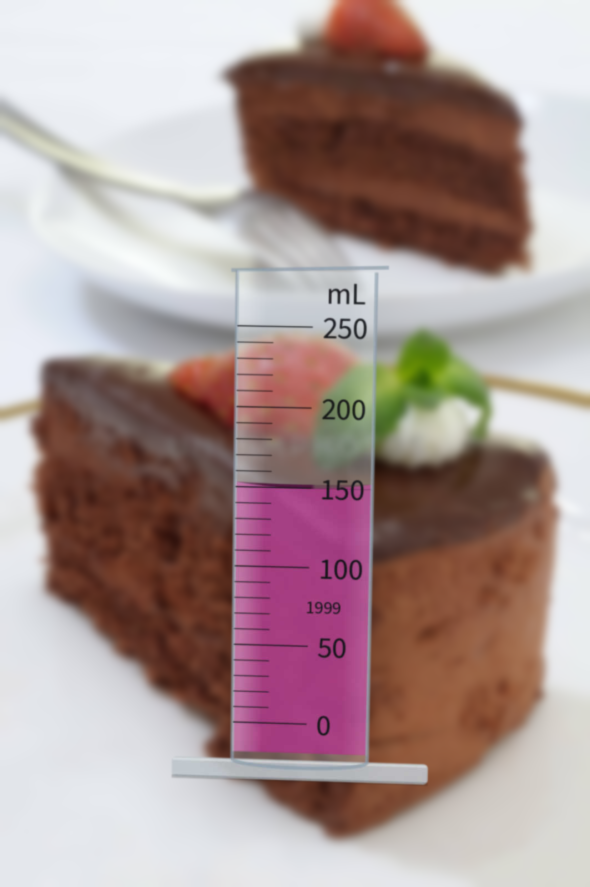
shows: 150 mL
